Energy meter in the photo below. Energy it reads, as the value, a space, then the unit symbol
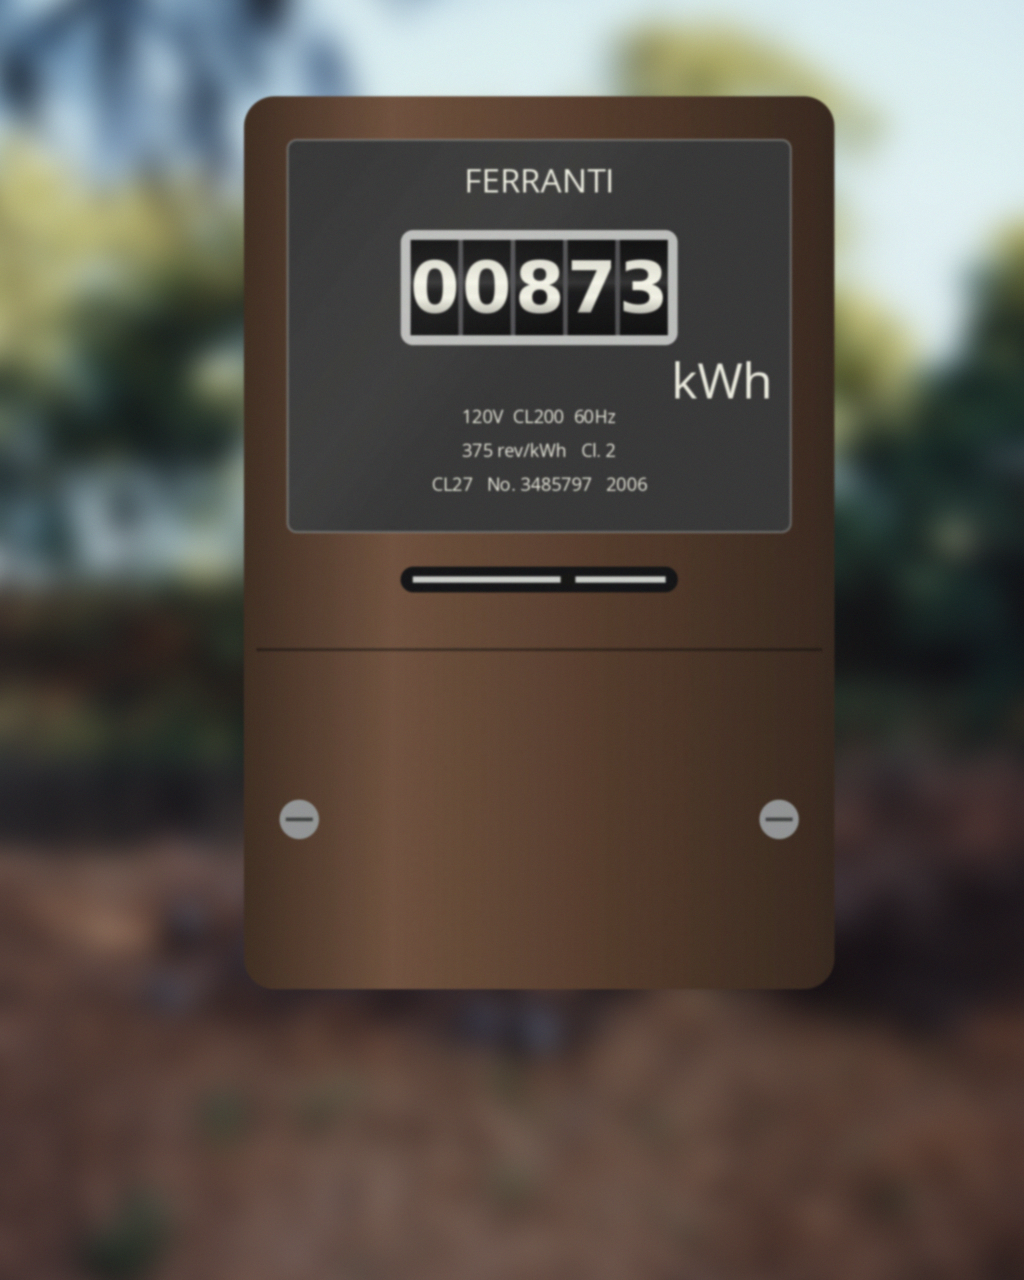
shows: 873 kWh
